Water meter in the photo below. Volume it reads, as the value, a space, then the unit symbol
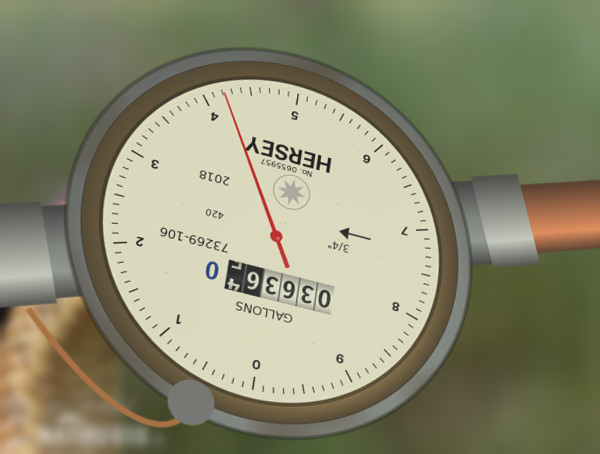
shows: 363644.2 gal
